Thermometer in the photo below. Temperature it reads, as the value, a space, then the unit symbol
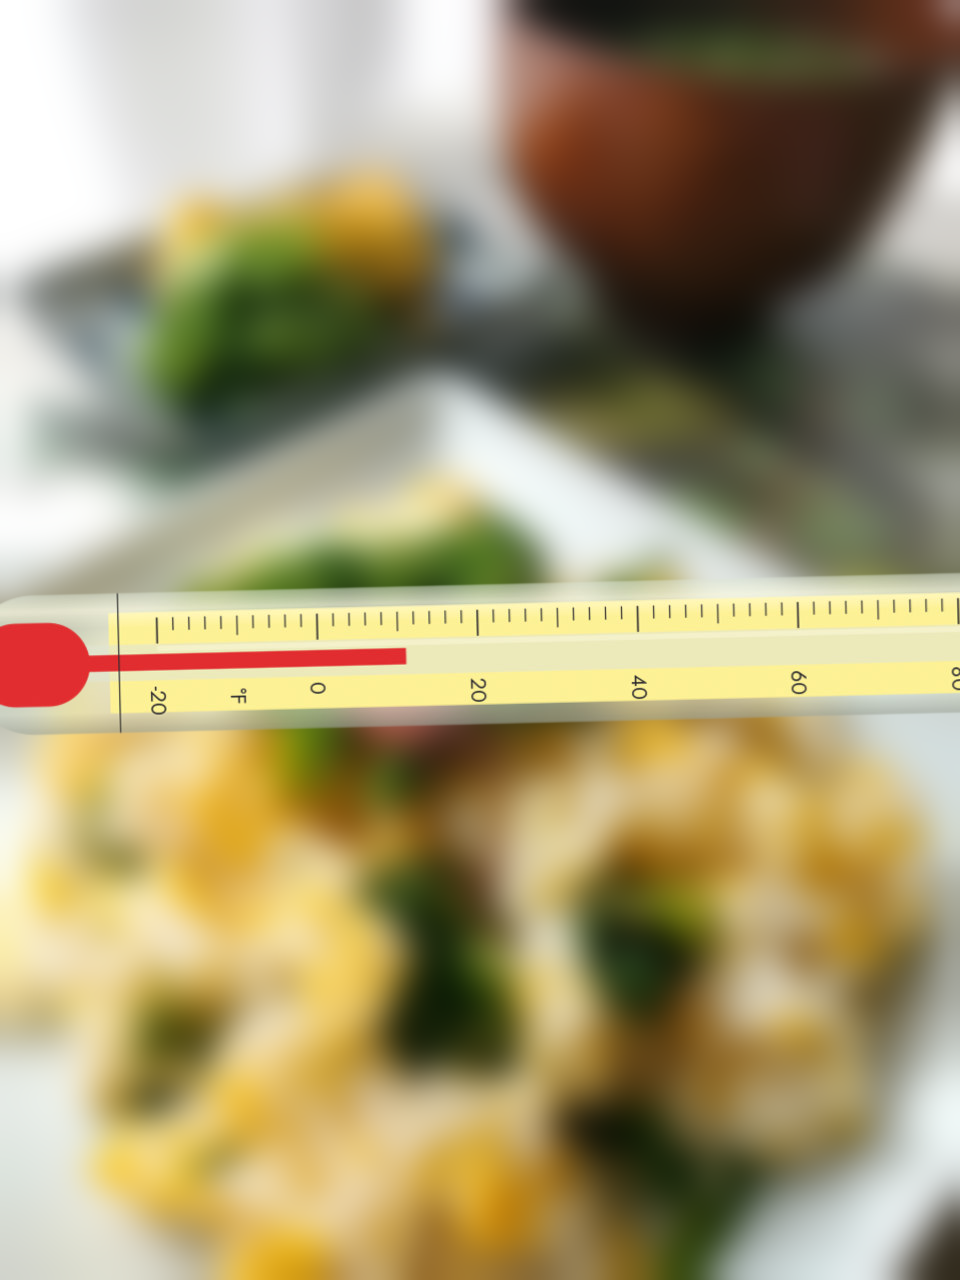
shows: 11 °F
